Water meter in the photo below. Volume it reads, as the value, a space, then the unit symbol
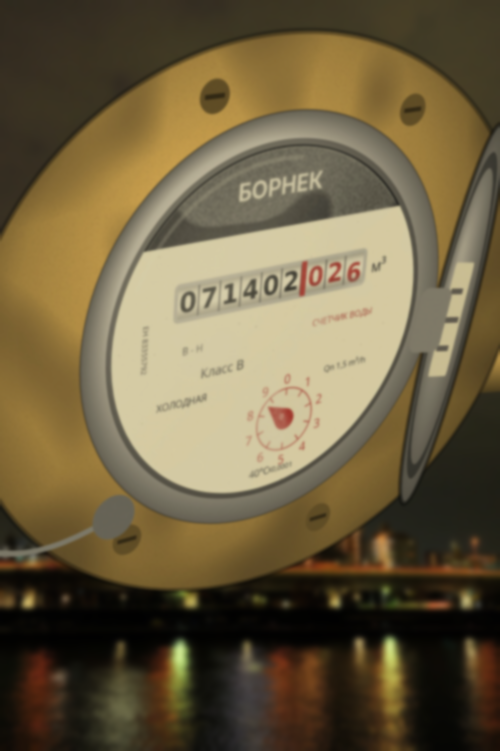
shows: 71402.0258 m³
